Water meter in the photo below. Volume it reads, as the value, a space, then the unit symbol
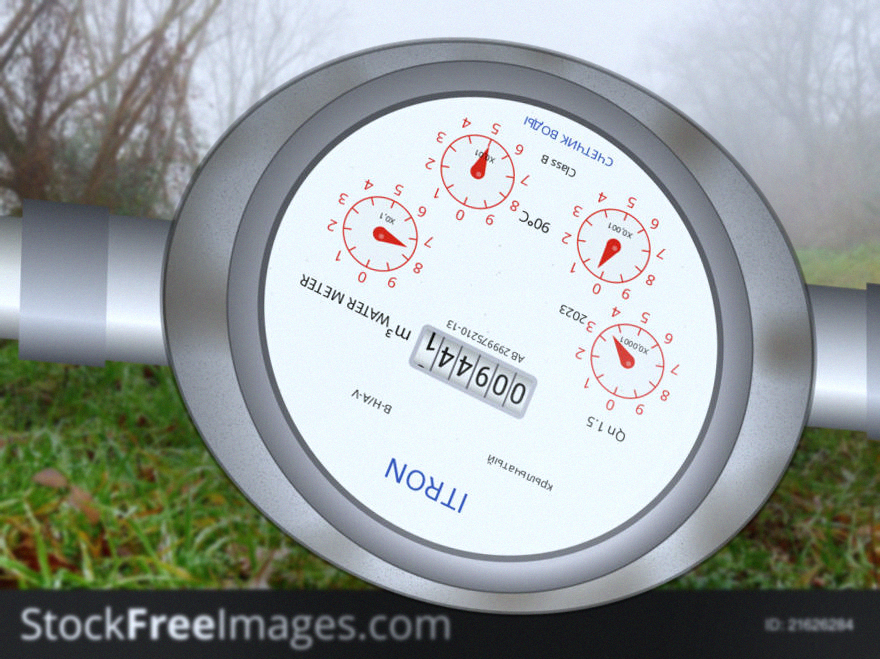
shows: 9440.7503 m³
